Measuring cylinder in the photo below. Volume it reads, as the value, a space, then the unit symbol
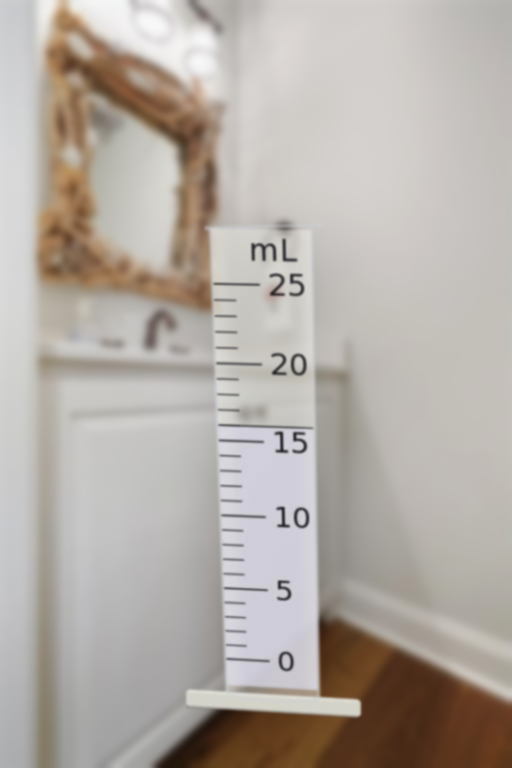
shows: 16 mL
